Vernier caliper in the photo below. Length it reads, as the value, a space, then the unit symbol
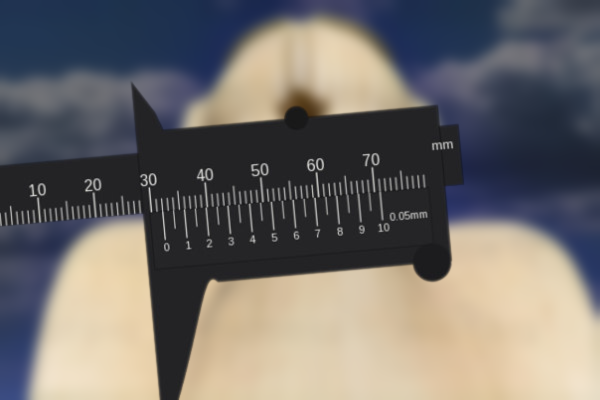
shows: 32.0 mm
